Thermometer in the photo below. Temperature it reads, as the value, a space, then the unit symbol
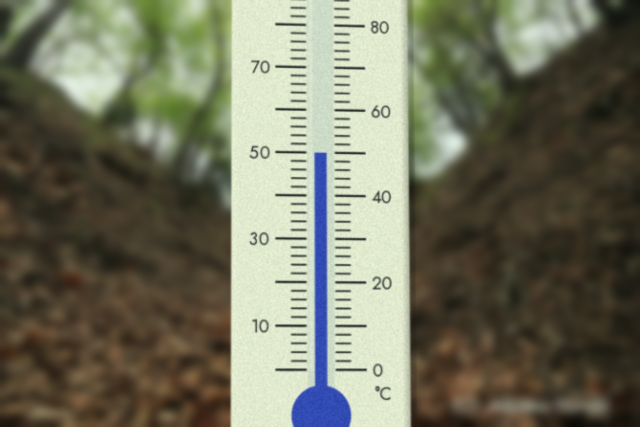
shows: 50 °C
